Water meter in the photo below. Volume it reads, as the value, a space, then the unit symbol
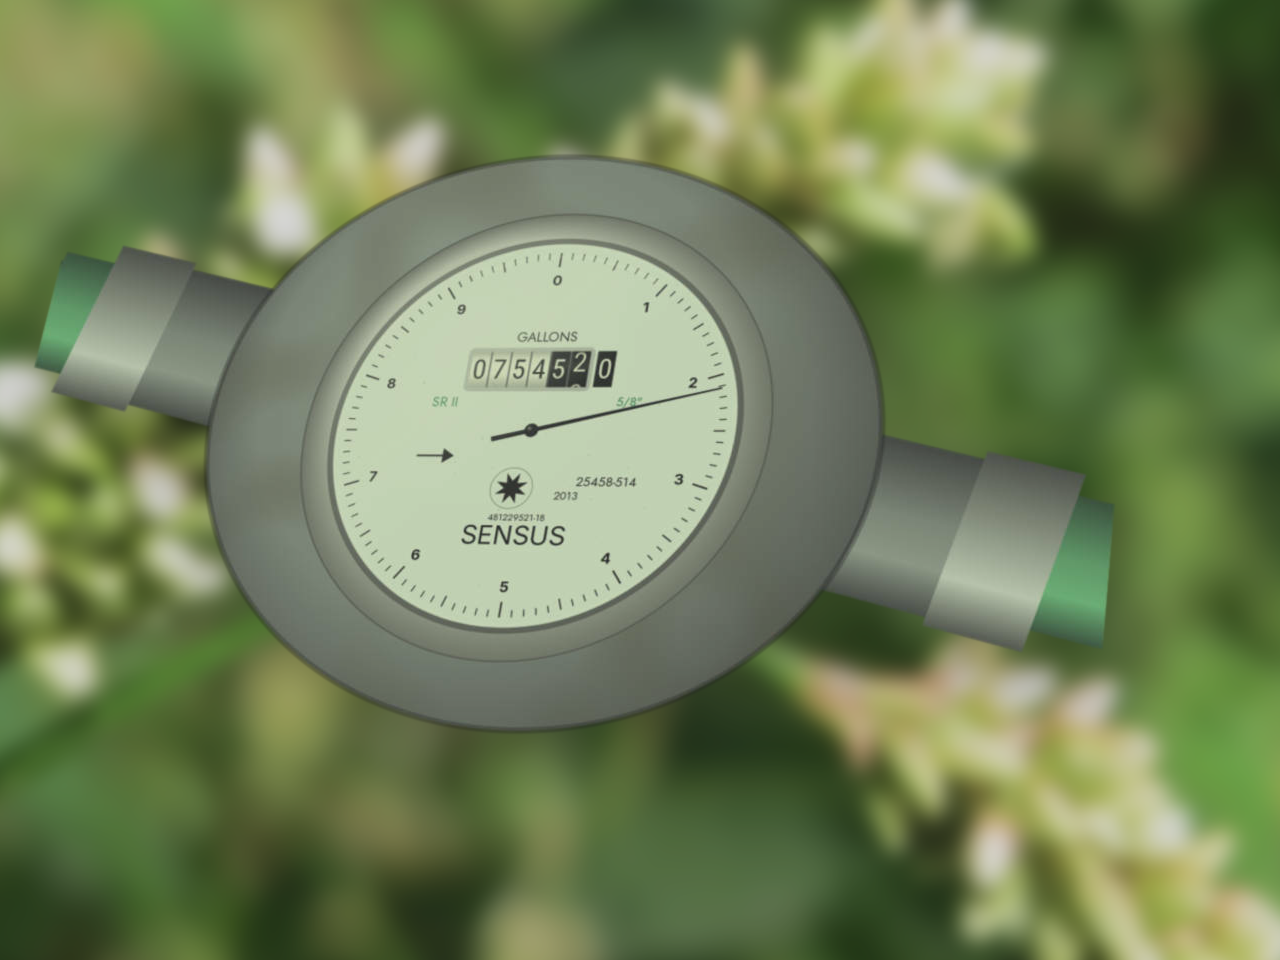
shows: 754522.1 gal
